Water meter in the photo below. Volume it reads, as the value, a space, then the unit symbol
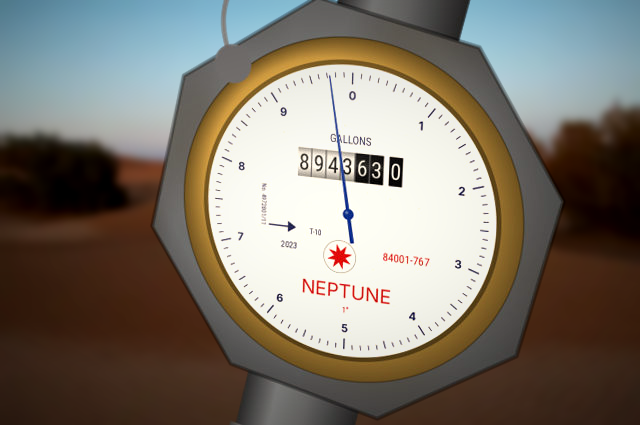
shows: 8943629.7 gal
